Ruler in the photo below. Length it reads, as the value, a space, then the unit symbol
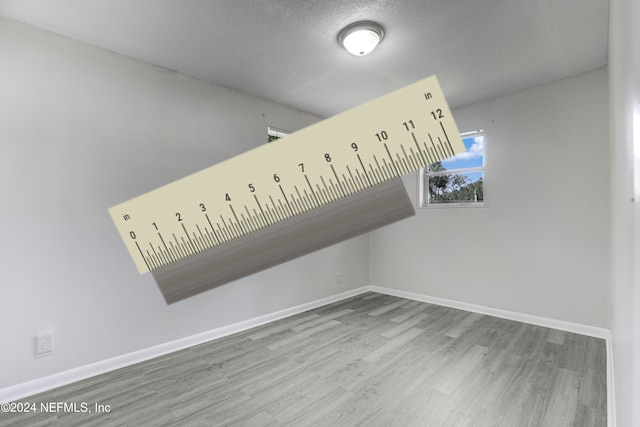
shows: 10 in
